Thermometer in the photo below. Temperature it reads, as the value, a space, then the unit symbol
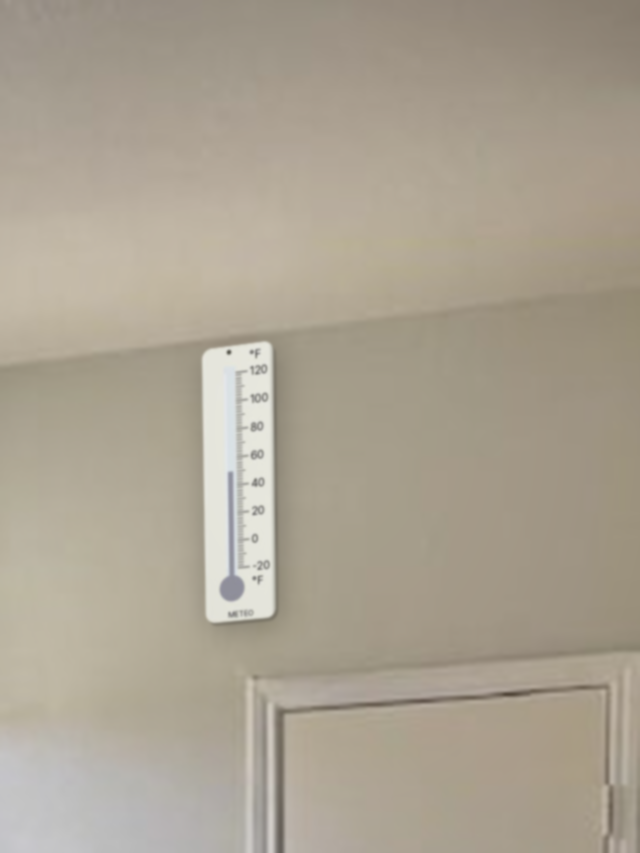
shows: 50 °F
